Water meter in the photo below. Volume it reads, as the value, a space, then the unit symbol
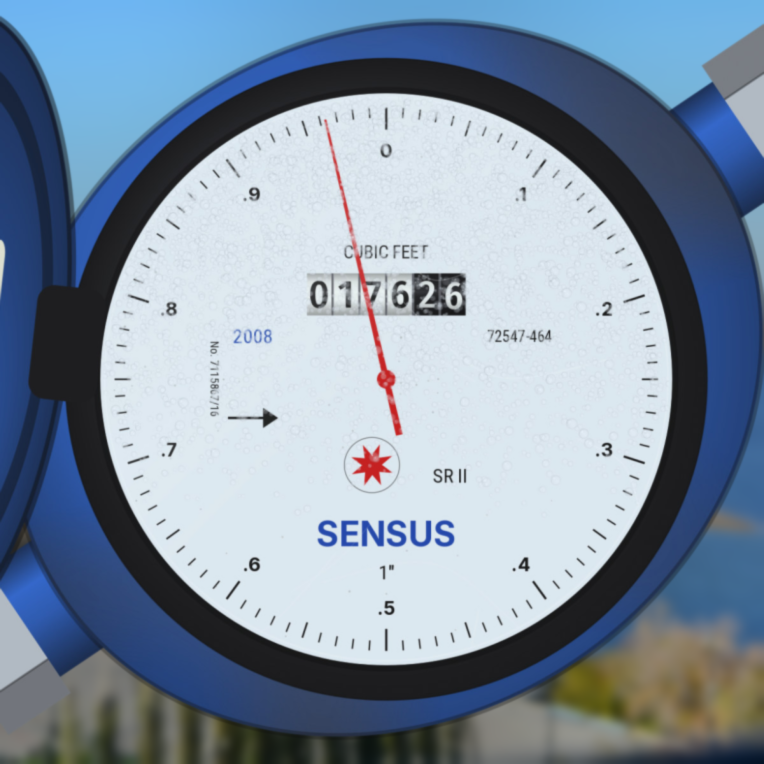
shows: 17625.96 ft³
